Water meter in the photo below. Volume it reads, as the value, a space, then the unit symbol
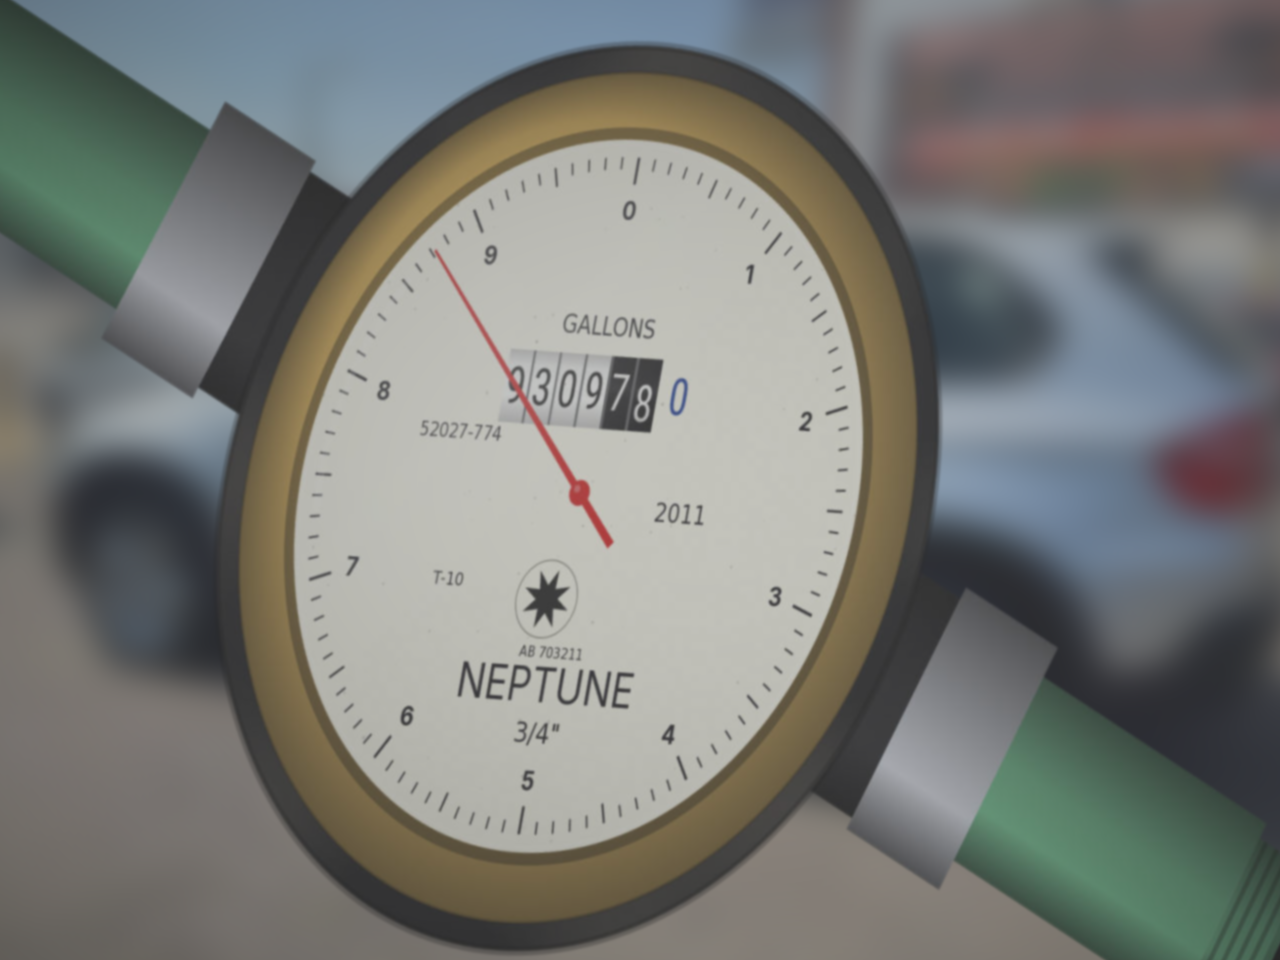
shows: 9309778.7 gal
